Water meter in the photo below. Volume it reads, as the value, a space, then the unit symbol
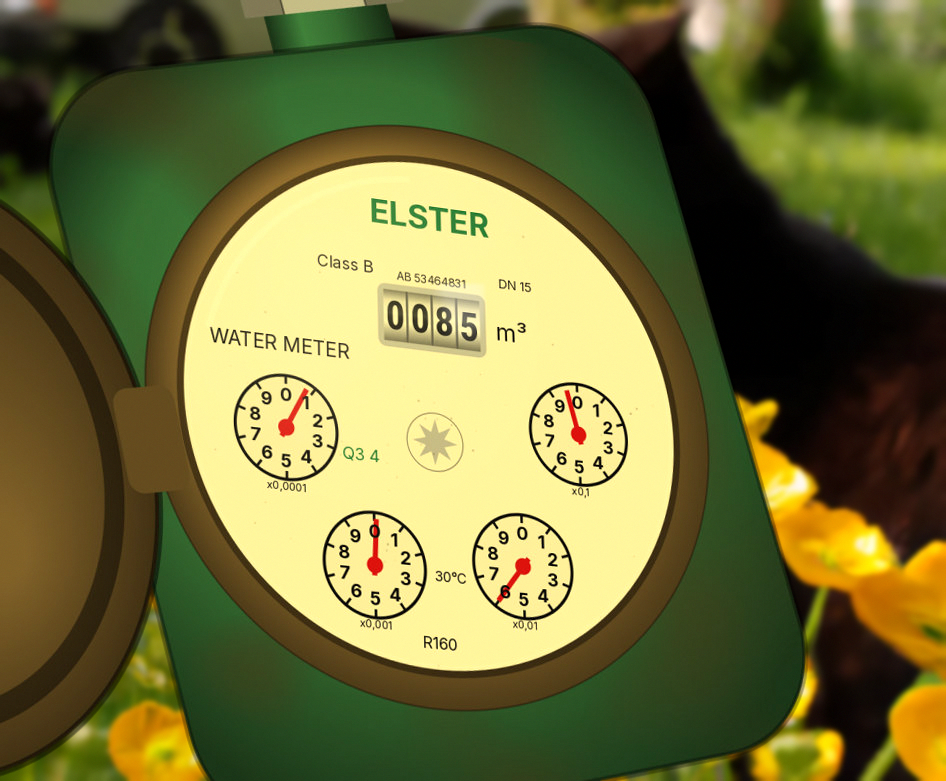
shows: 84.9600 m³
